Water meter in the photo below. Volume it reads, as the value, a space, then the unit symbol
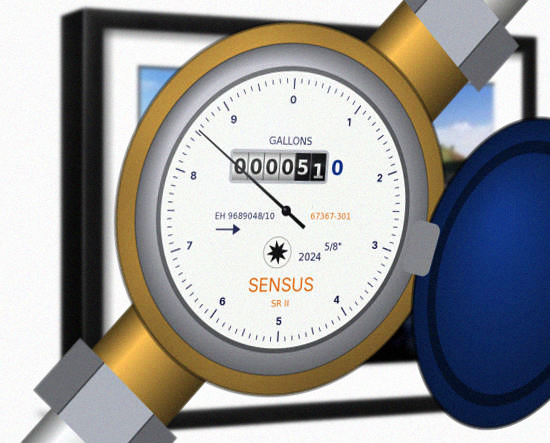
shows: 508.5 gal
